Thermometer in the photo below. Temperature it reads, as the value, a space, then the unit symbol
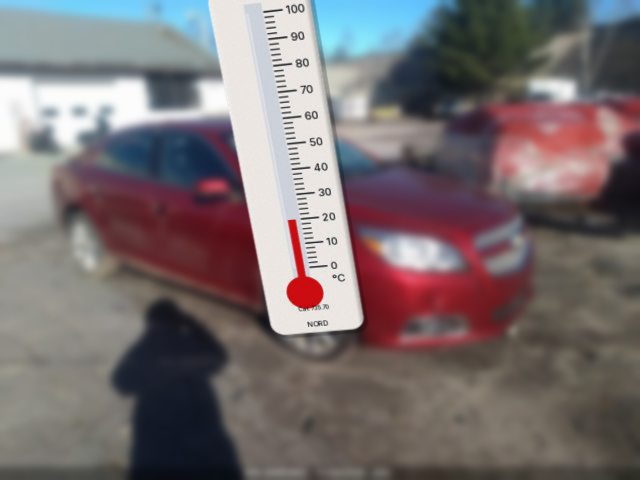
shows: 20 °C
